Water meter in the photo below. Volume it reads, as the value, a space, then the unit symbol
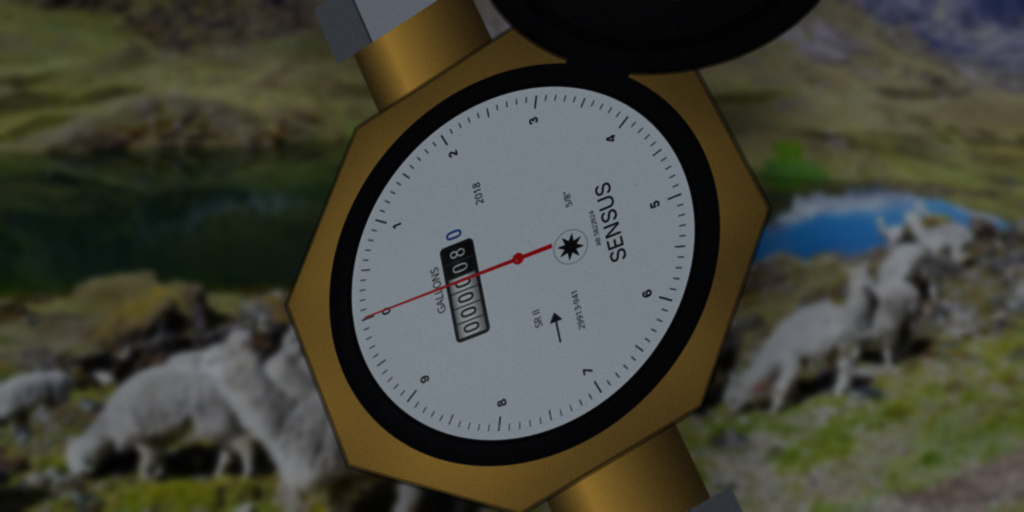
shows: 80.0 gal
